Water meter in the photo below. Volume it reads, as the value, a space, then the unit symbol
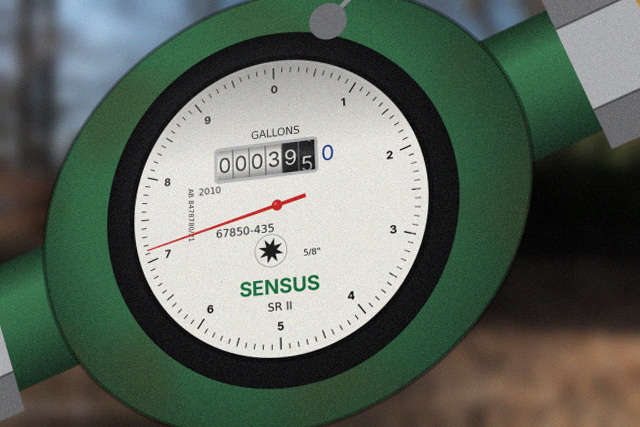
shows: 3947.1 gal
